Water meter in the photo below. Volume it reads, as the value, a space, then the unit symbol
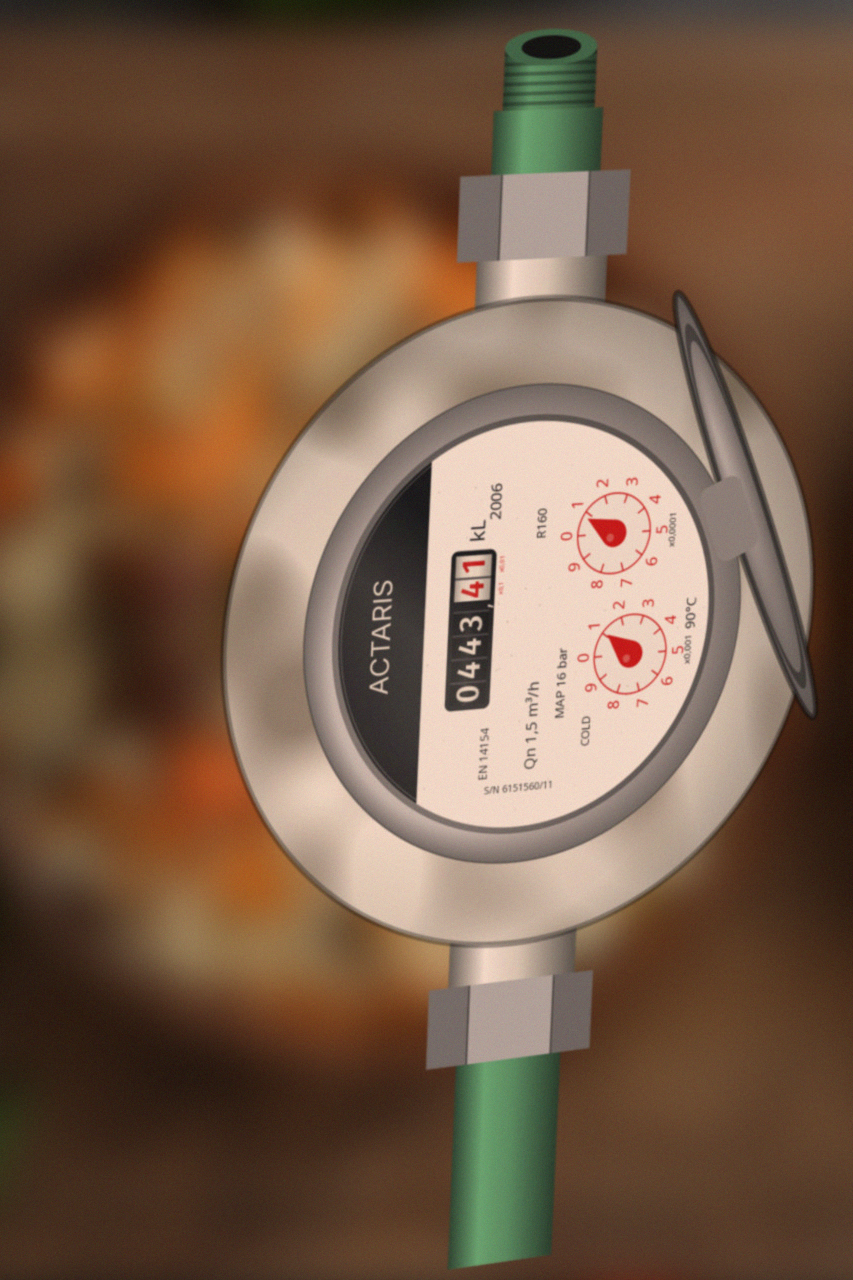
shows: 443.4110 kL
